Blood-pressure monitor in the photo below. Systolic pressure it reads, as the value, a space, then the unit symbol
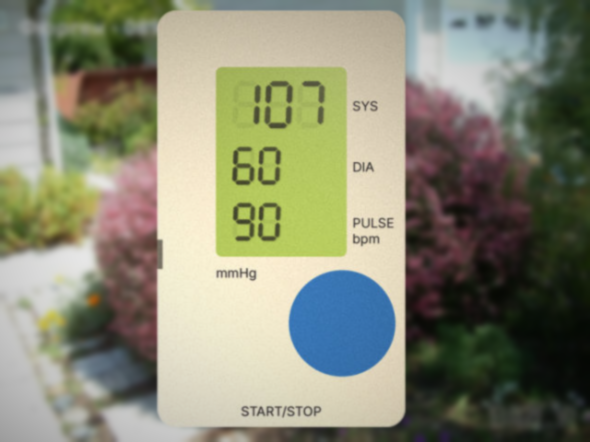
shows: 107 mmHg
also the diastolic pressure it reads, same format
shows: 60 mmHg
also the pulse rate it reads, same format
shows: 90 bpm
